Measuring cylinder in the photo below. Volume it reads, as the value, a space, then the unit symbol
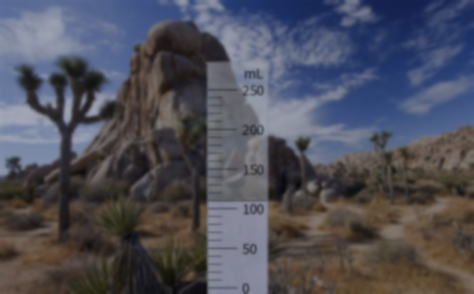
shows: 110 mL
